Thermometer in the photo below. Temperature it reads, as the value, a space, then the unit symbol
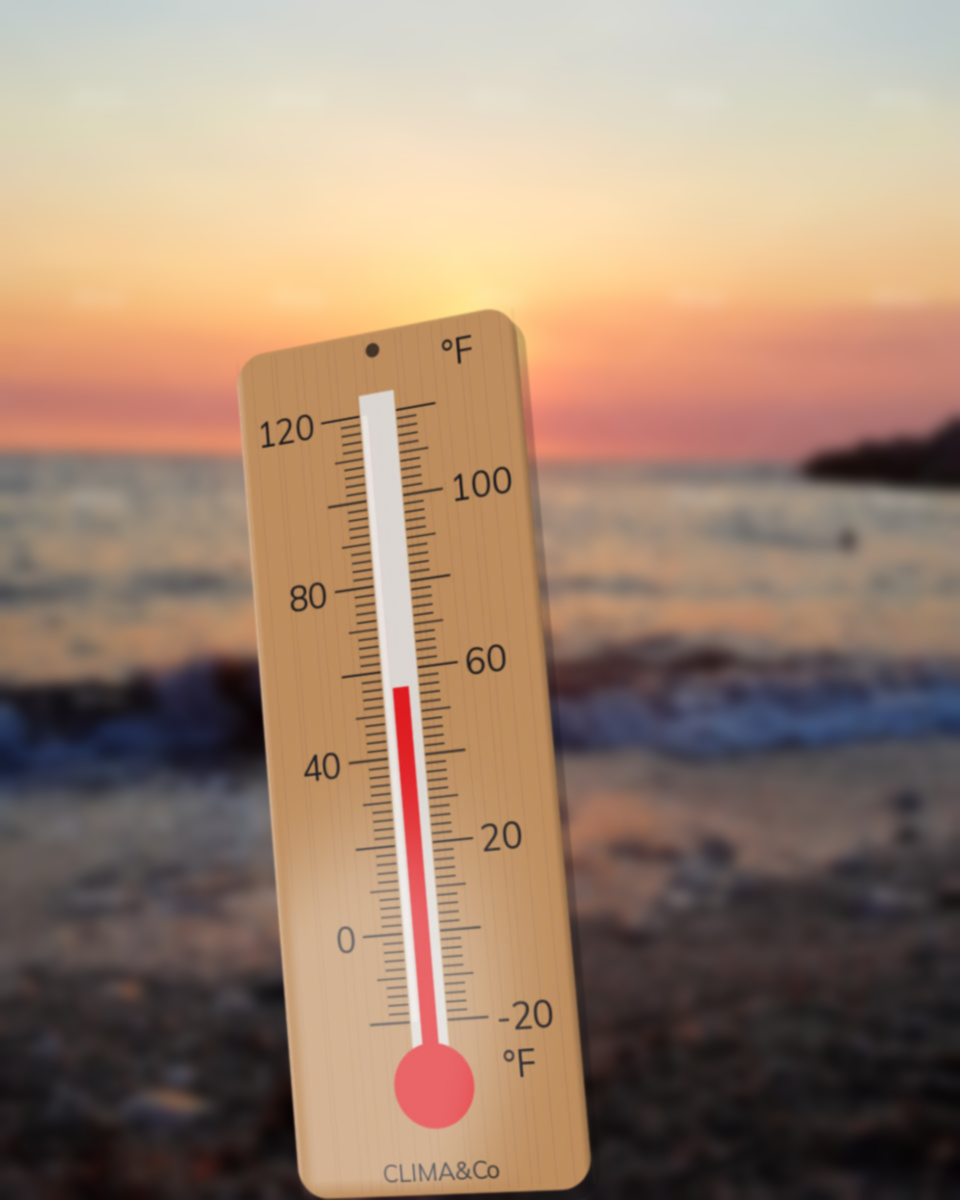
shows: 56 °F
